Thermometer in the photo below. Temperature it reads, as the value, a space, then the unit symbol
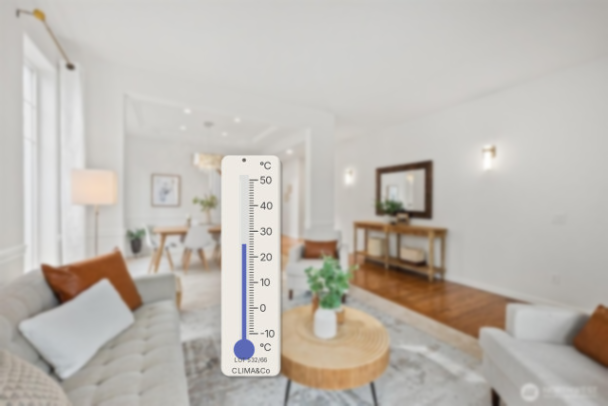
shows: 25 °C
